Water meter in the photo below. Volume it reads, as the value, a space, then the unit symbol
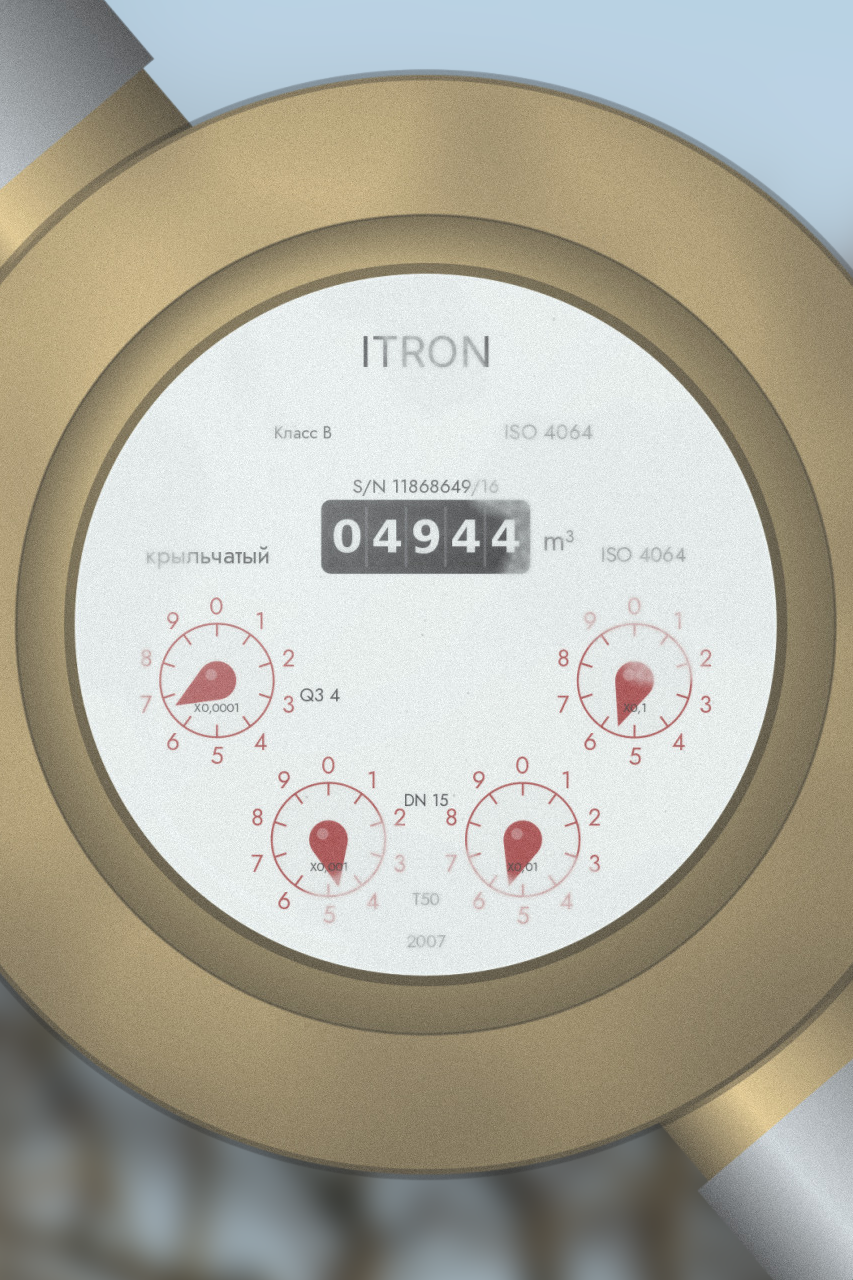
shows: 4944.5546 m³
